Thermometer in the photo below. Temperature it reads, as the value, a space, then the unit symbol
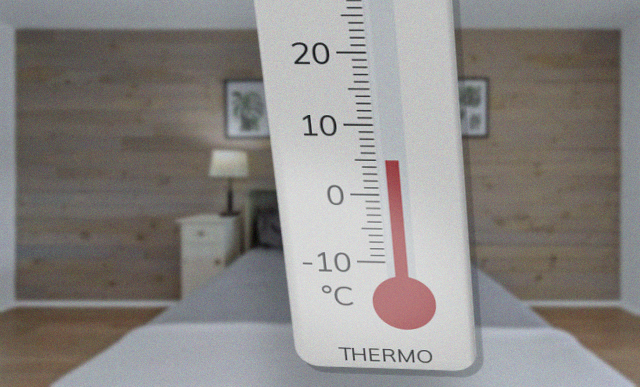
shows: 5 °C
